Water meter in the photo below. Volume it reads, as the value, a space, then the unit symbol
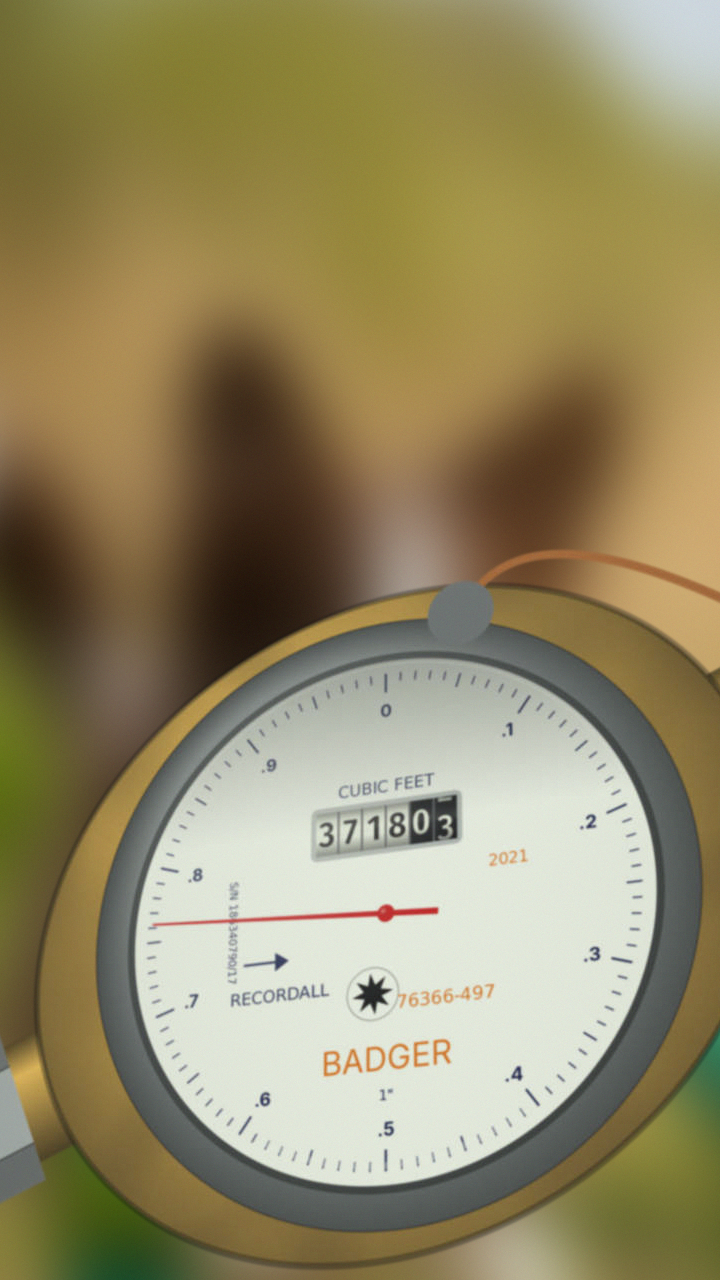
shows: 371802.76 ft³
